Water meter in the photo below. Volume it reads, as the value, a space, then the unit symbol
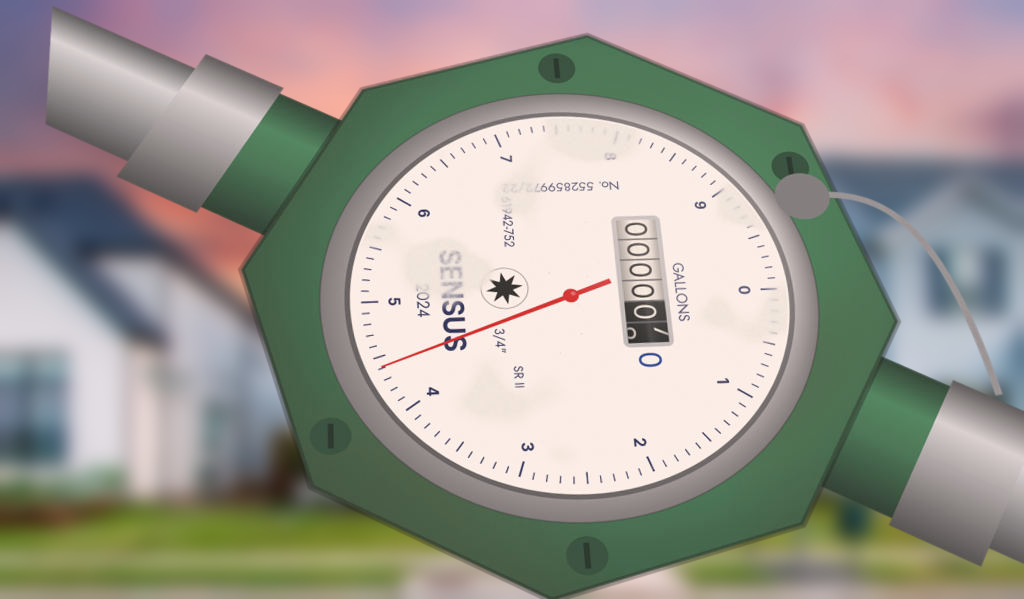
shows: 74.4 gal
